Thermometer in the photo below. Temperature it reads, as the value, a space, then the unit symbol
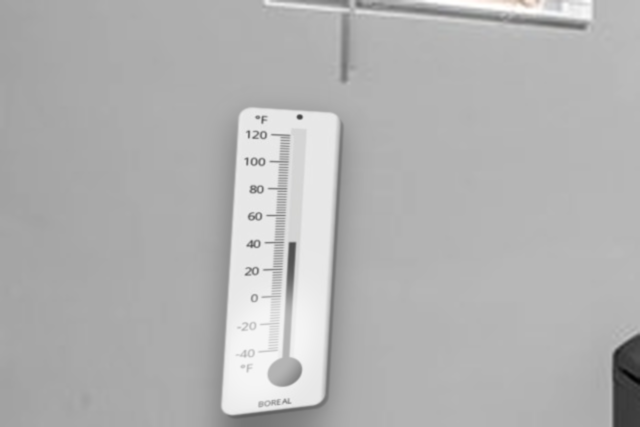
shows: 40 °F
